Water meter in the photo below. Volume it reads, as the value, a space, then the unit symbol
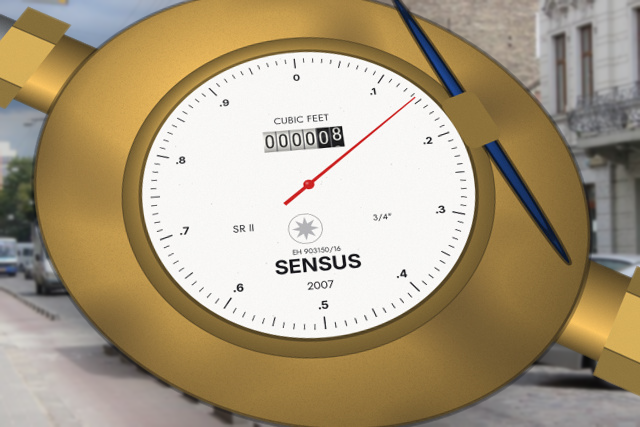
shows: 8.14 ft³
